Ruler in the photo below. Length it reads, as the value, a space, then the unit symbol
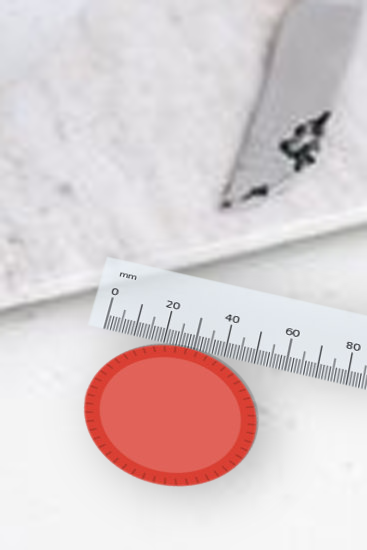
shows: 55 mm
